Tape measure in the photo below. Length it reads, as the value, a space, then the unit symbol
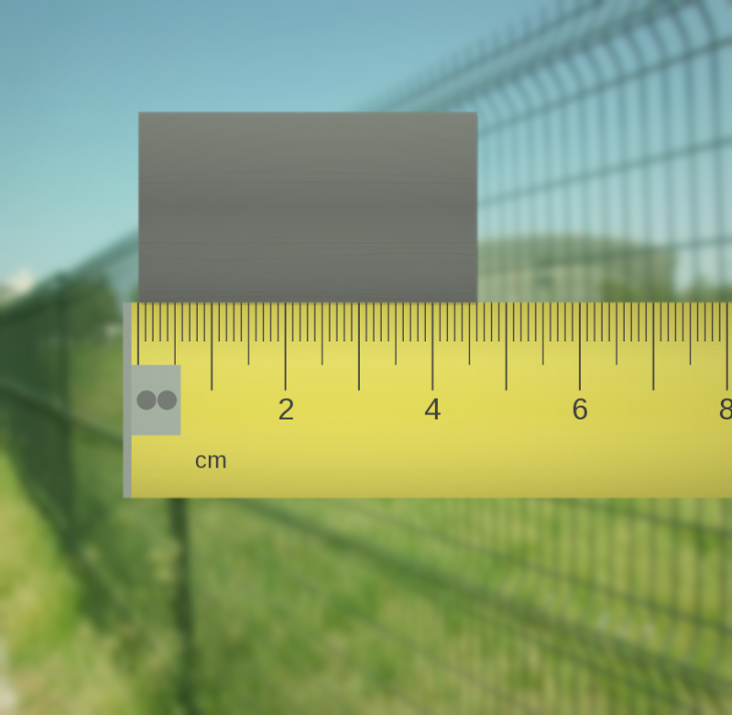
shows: 4.6 cm
